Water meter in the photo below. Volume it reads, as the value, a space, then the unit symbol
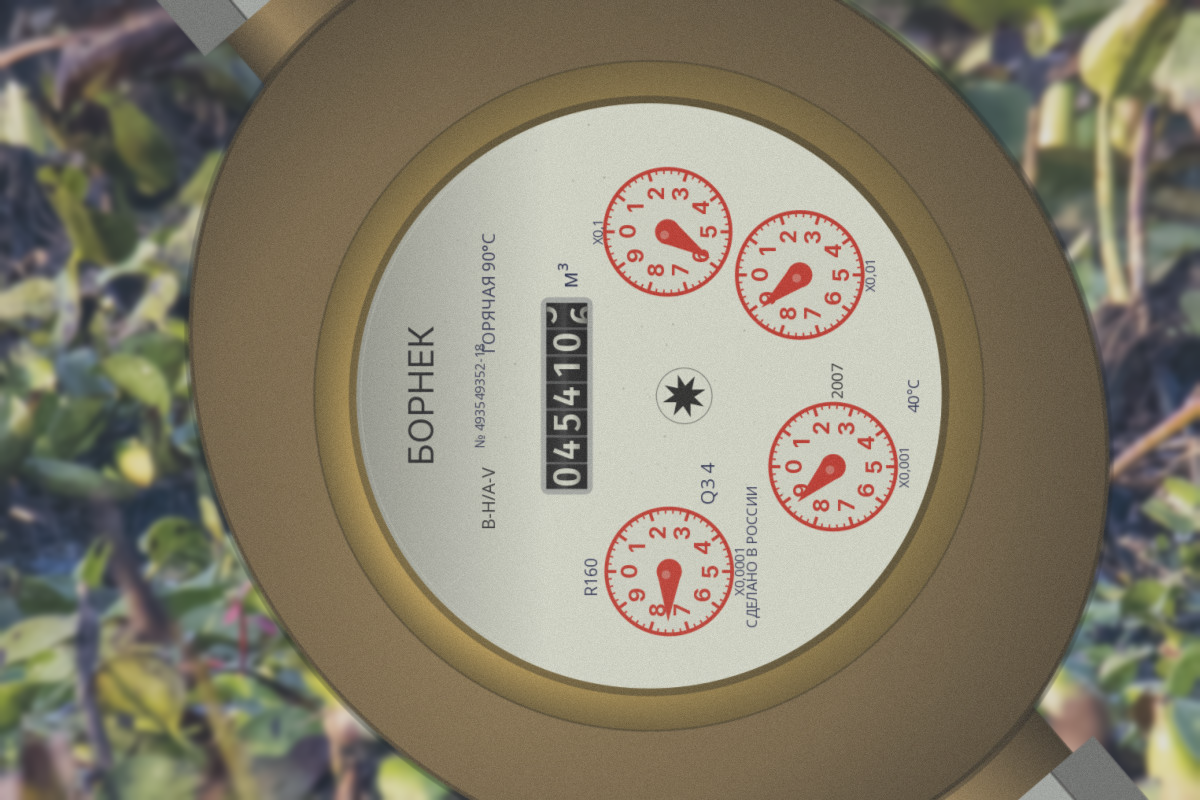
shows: 454105.5887 m³
